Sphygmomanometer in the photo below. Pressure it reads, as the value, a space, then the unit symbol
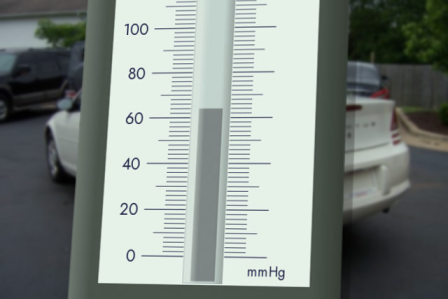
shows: 64 mmHg
